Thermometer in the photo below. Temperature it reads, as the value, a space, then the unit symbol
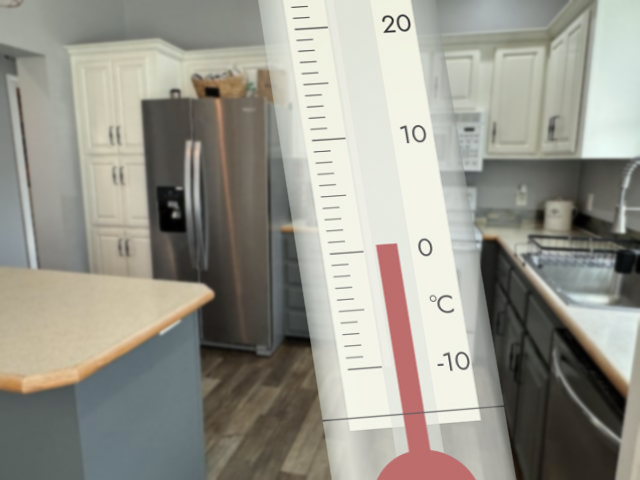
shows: 0.5 °C
